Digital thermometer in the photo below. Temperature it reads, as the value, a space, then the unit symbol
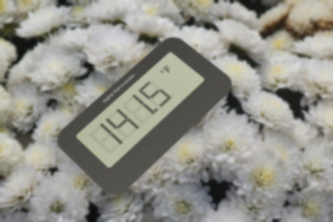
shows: 141.5 °F
